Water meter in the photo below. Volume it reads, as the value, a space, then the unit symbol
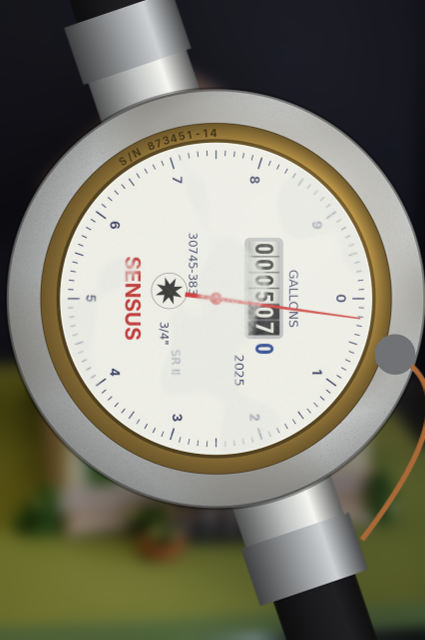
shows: 5070.2 gal
